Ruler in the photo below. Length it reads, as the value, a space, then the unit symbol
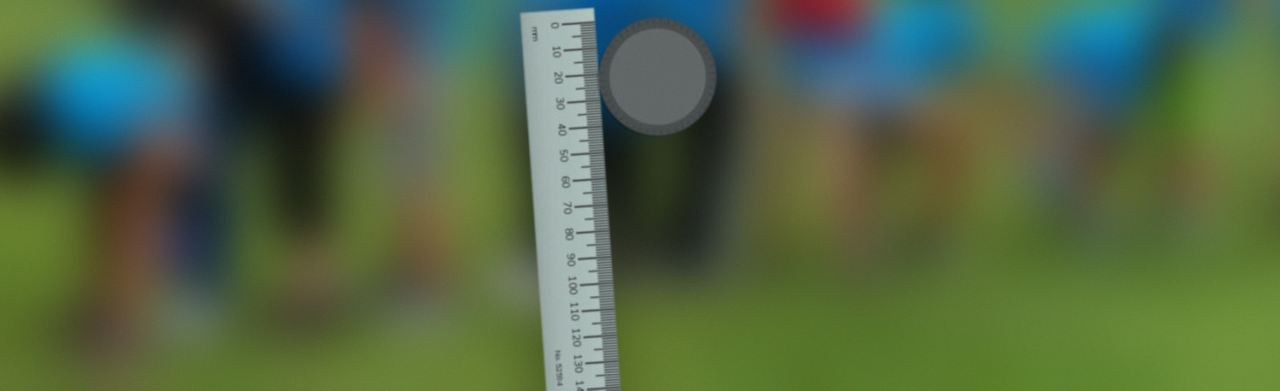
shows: 45 mm
